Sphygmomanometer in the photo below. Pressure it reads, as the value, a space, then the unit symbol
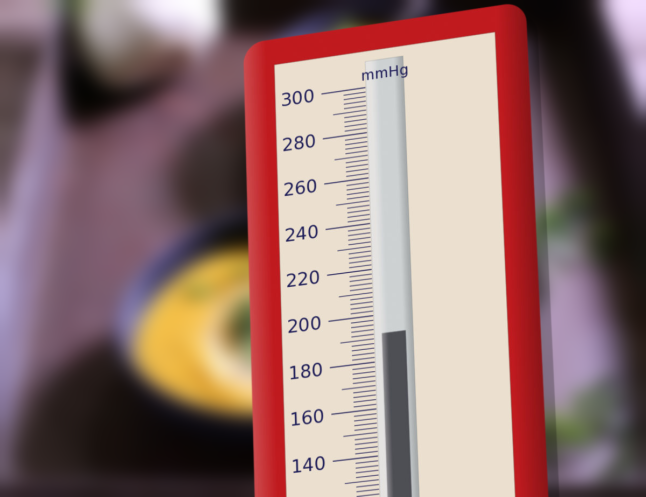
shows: 192 mmHg
